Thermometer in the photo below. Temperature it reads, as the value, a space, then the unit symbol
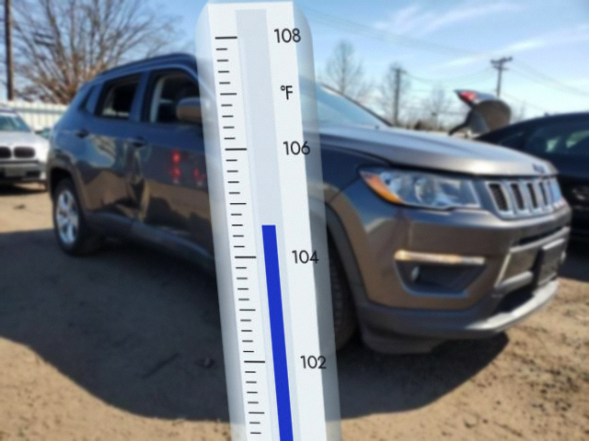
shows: 104.6 °F
